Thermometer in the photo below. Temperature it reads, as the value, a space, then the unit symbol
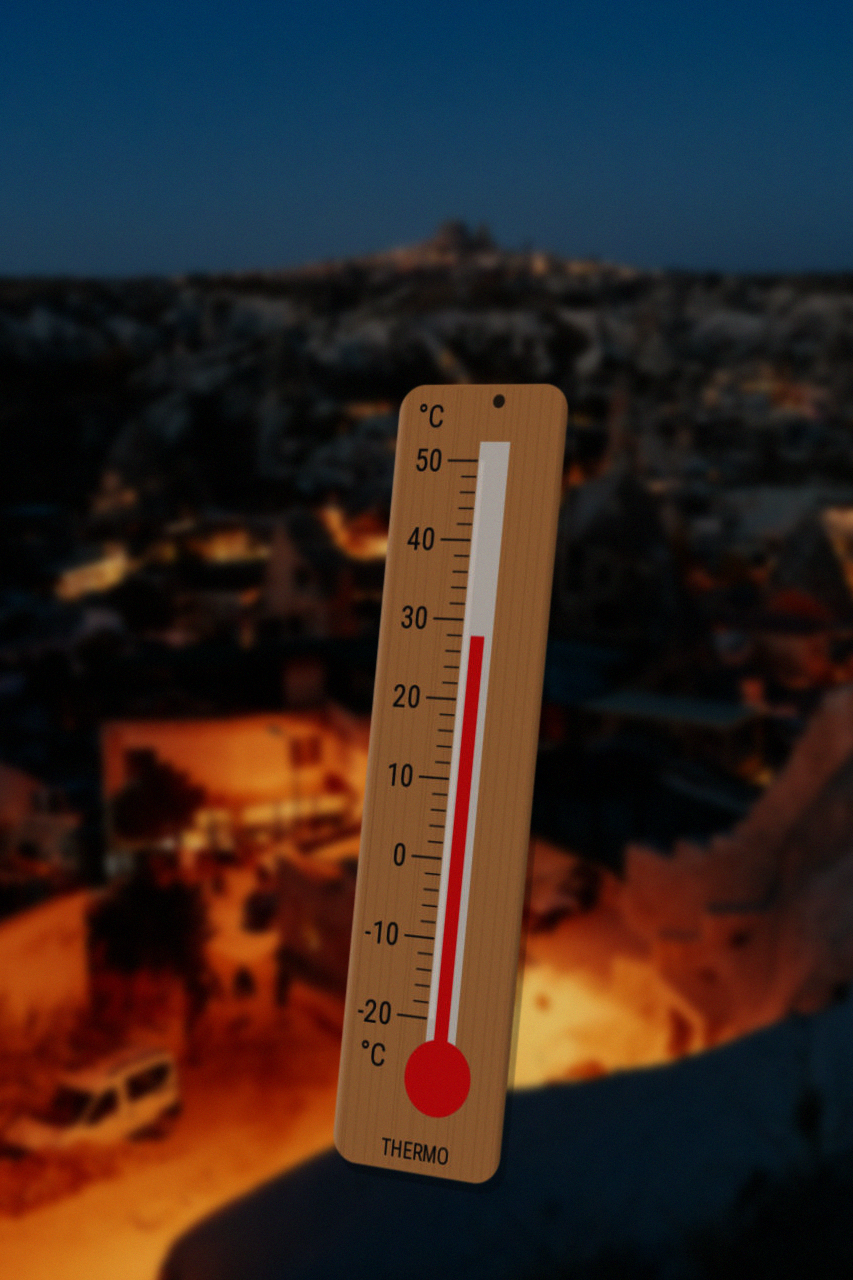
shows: 28 °C
